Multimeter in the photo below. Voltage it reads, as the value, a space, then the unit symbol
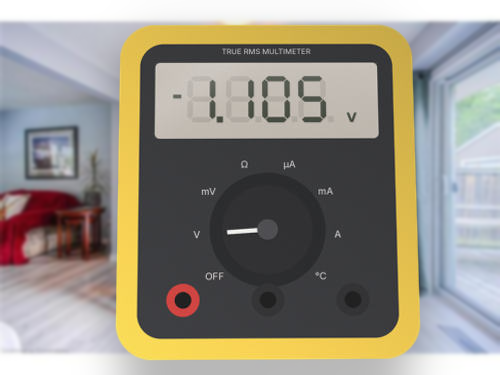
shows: -1.105 V
